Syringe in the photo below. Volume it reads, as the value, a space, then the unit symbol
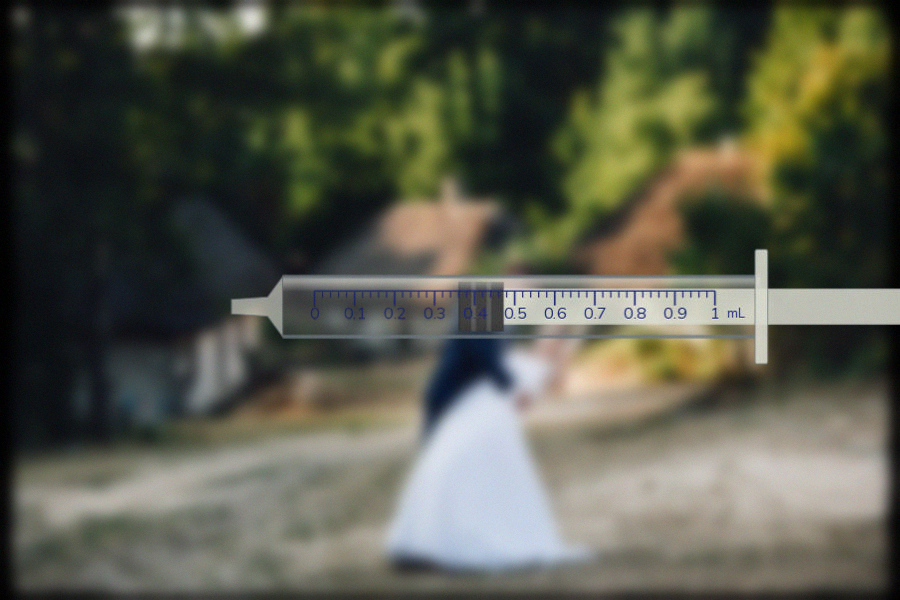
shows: 0.36 mL
